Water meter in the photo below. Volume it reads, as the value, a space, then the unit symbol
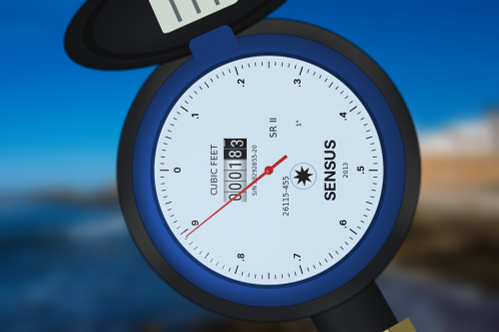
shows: 182.89 ft³
